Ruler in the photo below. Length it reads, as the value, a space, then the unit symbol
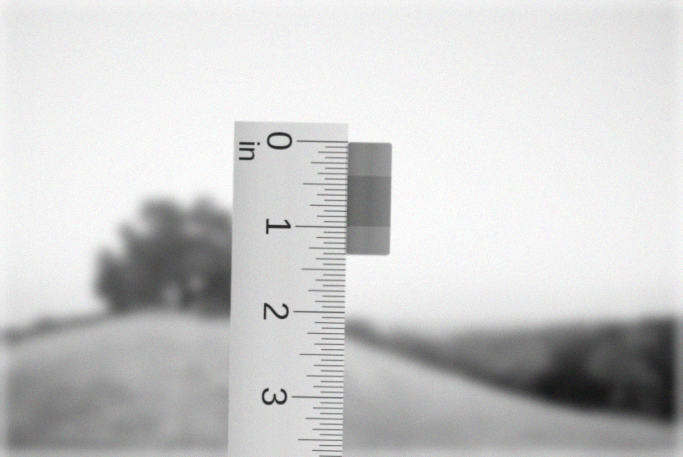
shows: 1.3125 in
